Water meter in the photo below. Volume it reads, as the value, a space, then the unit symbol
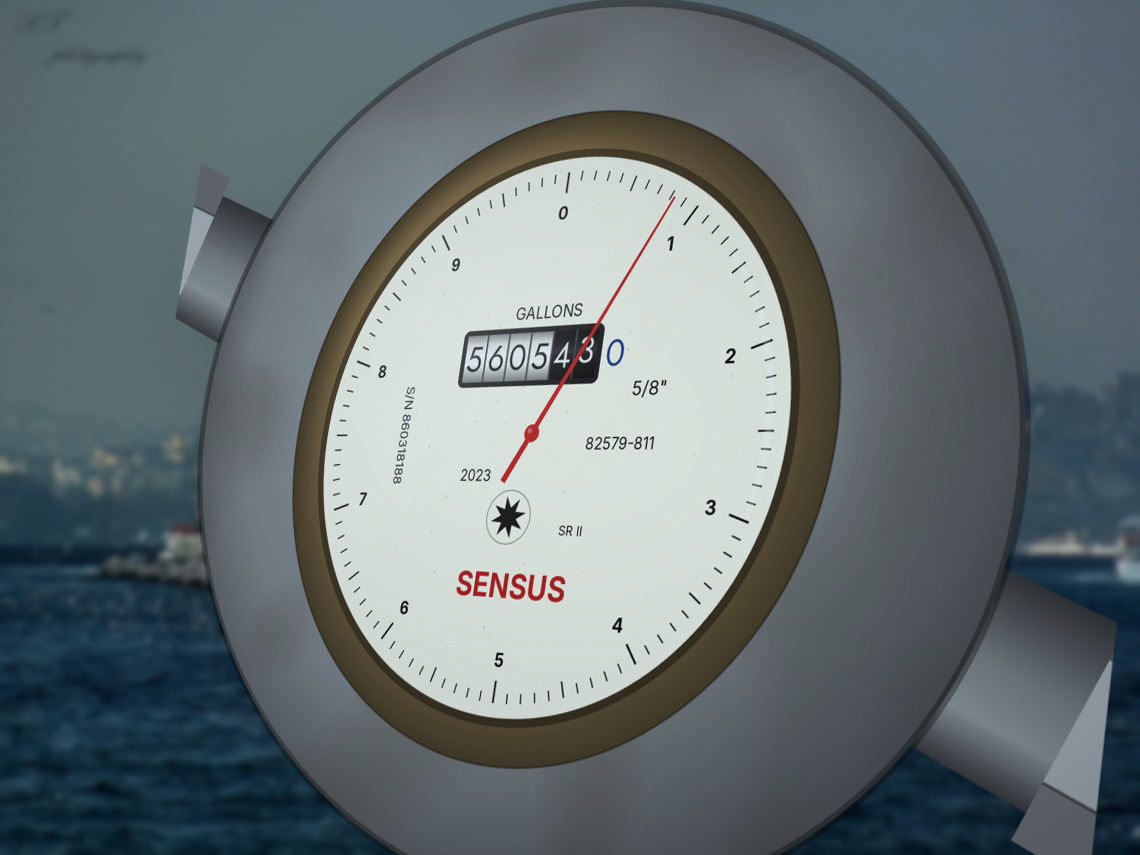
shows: 5605430.8 gal
